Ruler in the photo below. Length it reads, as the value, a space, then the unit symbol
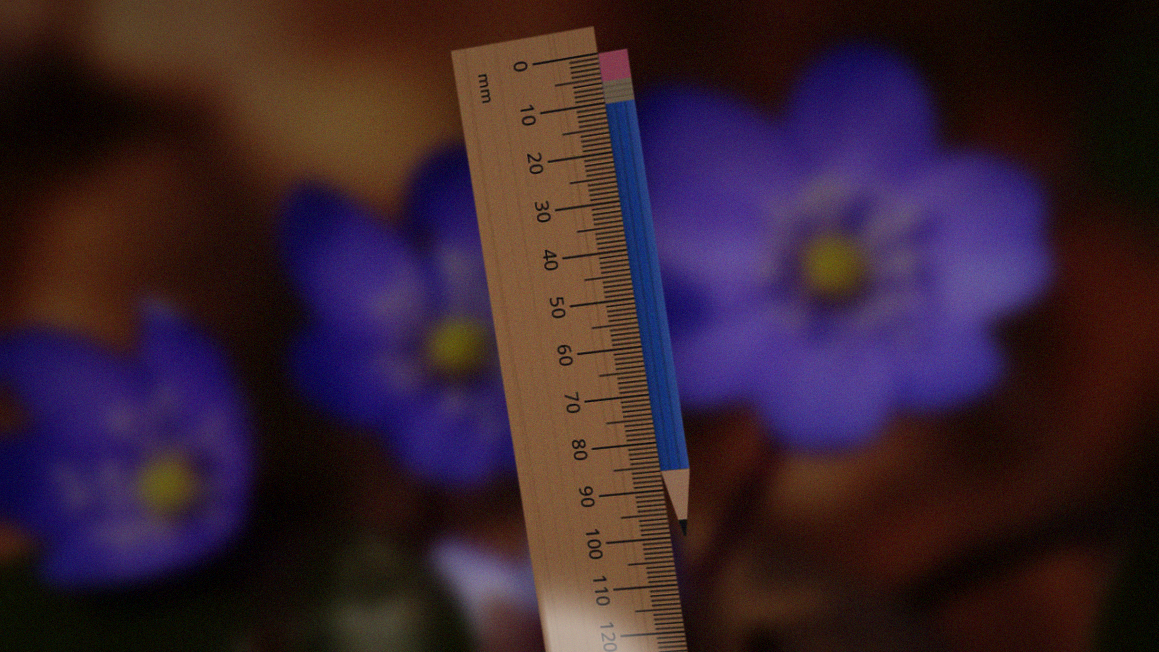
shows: 100 mm
